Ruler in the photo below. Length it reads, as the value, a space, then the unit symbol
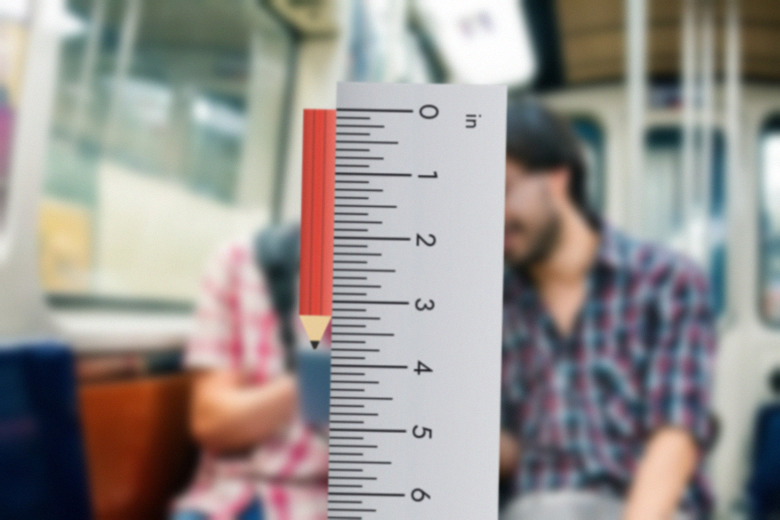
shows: 3.75 in
